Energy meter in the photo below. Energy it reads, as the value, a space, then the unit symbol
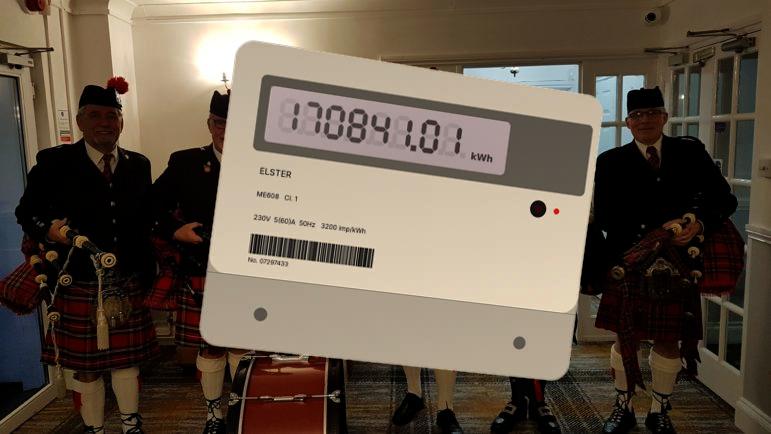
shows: 170841.01 kWh
